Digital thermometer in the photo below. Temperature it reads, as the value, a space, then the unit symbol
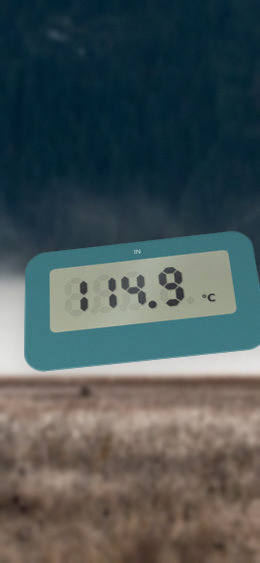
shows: 114.9 °C
